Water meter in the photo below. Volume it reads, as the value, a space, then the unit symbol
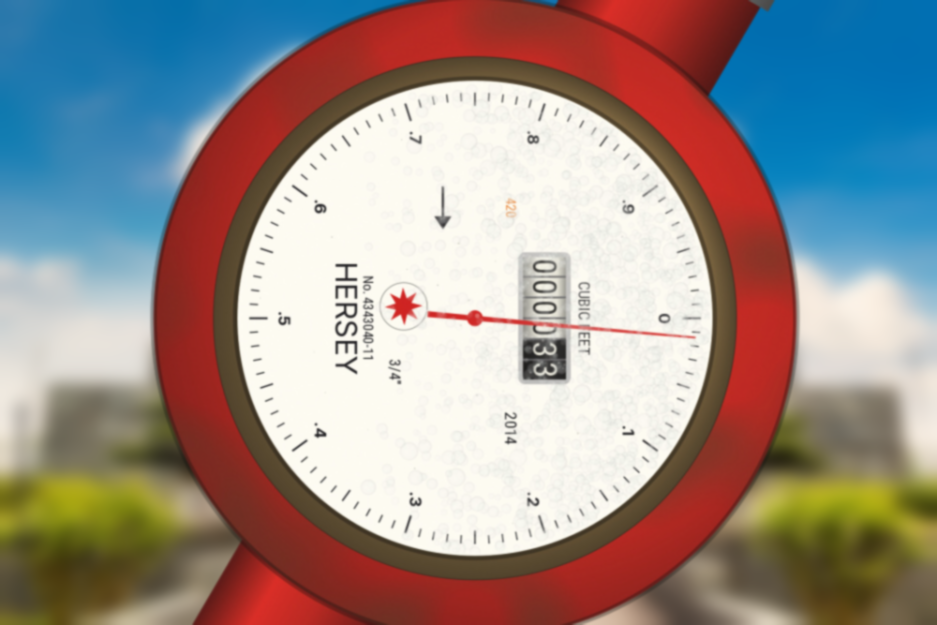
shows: 33.01 ft³
